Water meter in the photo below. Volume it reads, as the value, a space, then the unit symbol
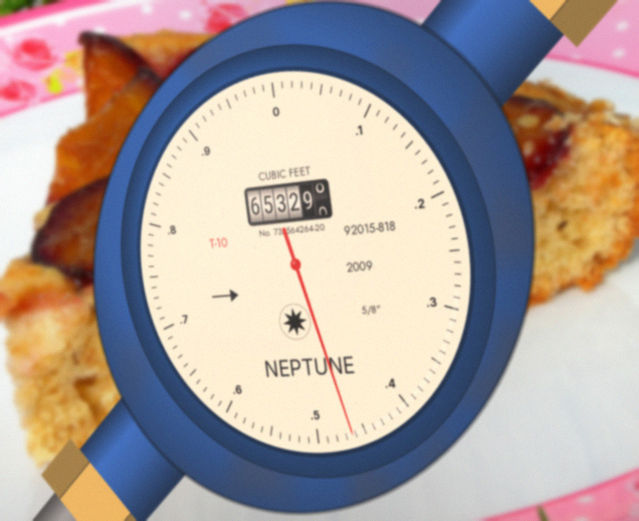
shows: 653298.46 ft³
